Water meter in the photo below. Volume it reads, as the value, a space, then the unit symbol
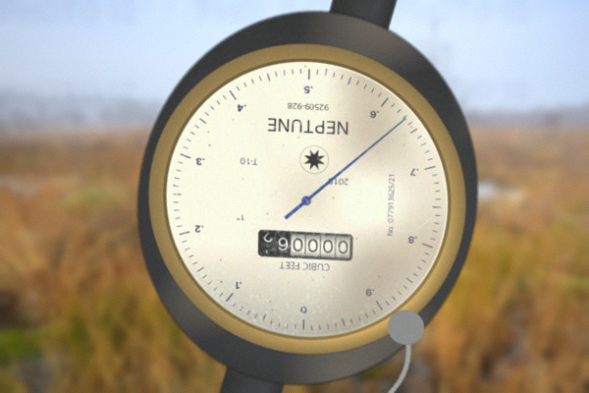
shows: 61.63 ft³
